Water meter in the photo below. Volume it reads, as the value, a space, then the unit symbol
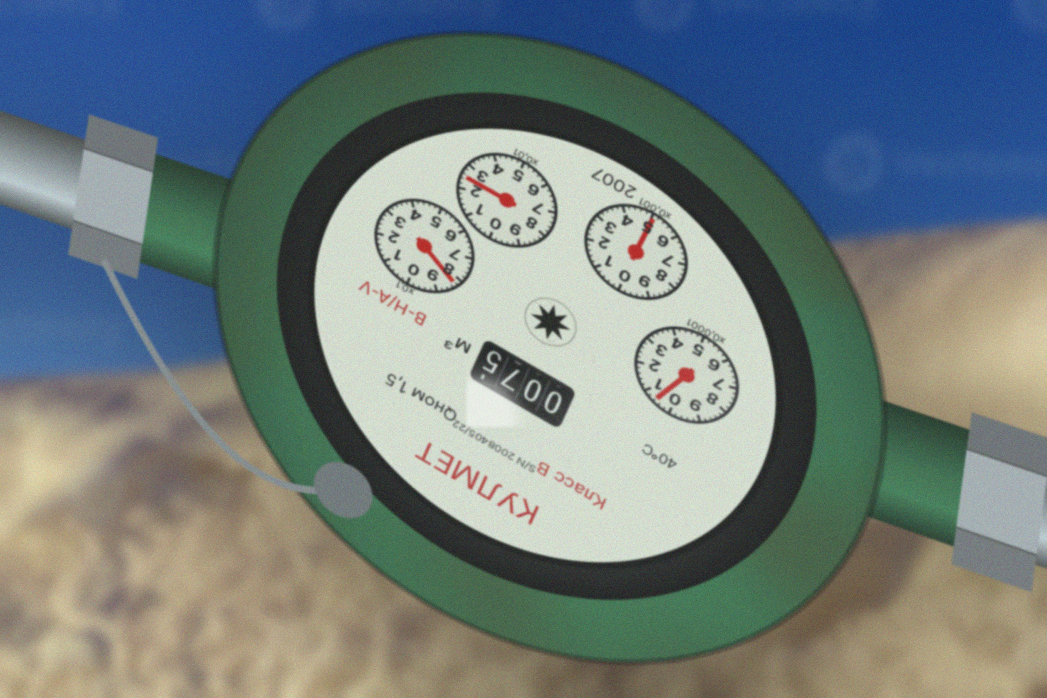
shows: 74.8250 m³
